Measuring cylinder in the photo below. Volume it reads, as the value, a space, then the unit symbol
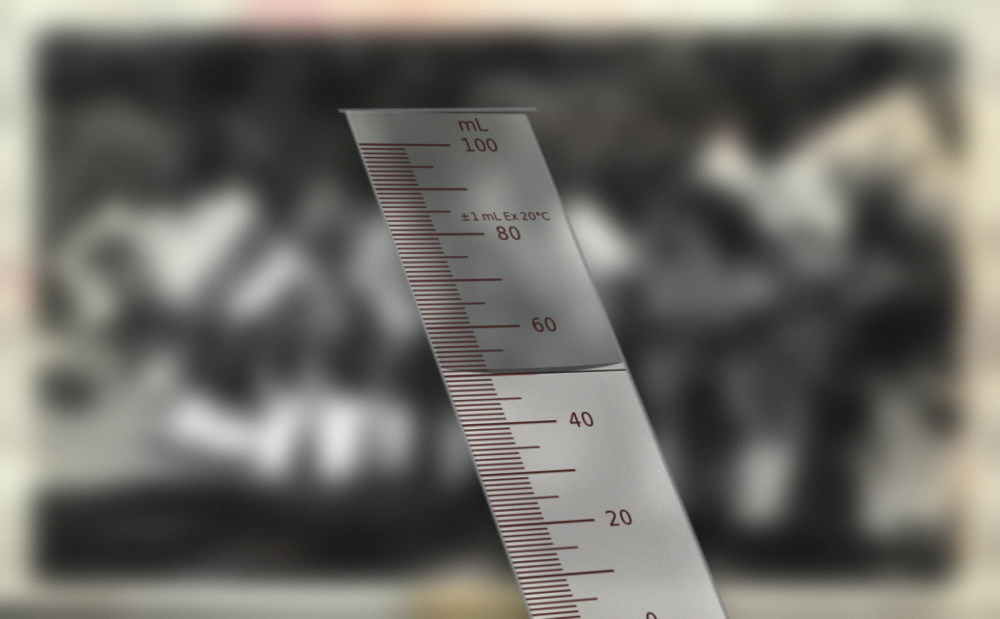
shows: 50 mL
